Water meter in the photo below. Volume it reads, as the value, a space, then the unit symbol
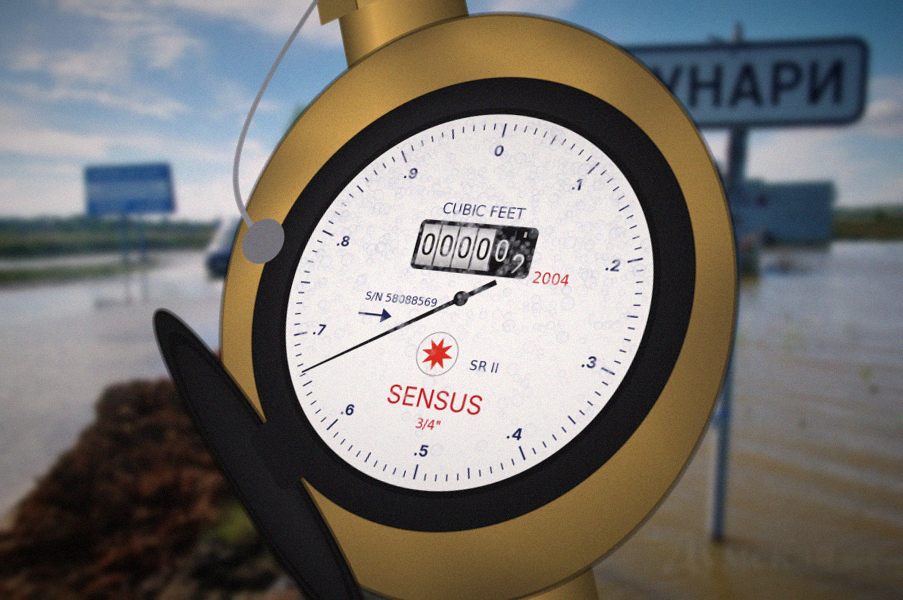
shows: 1.66 ft³
